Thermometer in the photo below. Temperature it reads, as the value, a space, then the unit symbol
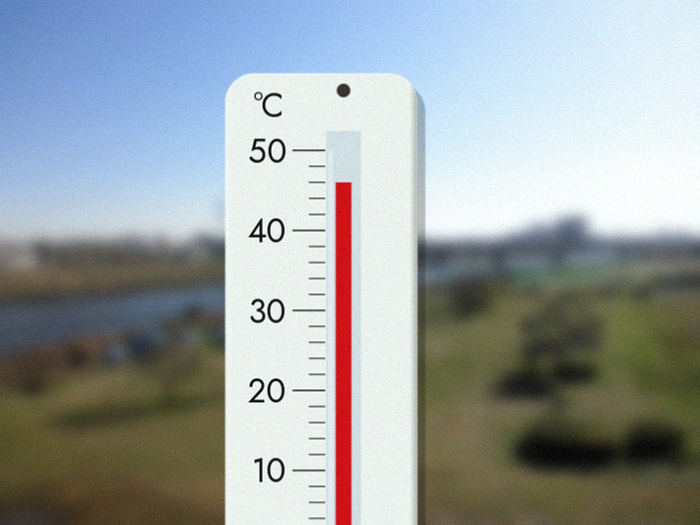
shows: 46 °C
